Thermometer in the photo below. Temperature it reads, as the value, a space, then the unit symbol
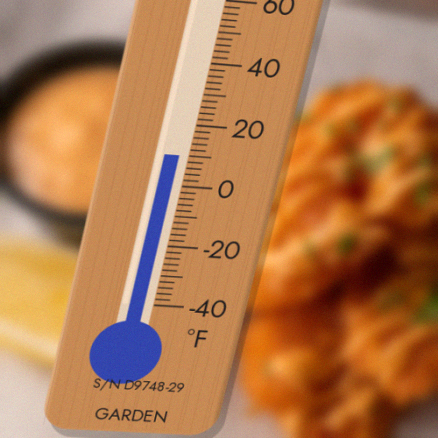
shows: 10 °F
